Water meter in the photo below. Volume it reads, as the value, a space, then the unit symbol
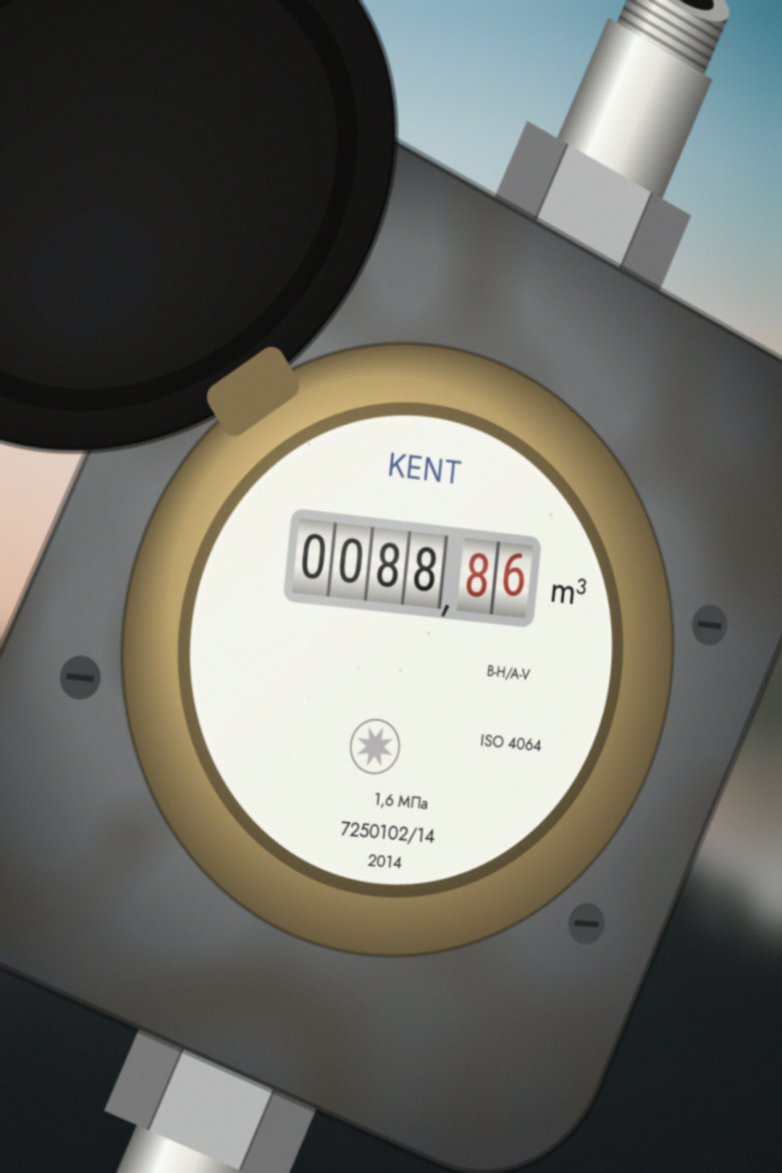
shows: 88.86 m³
